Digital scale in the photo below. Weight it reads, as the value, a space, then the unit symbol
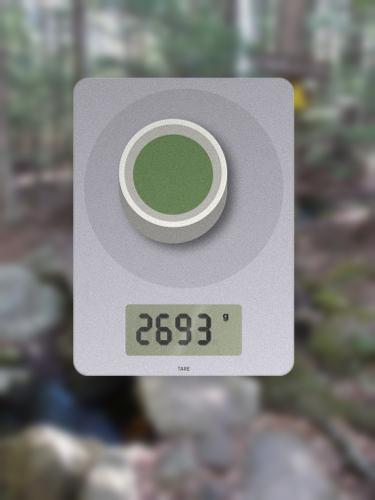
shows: 2693 g
